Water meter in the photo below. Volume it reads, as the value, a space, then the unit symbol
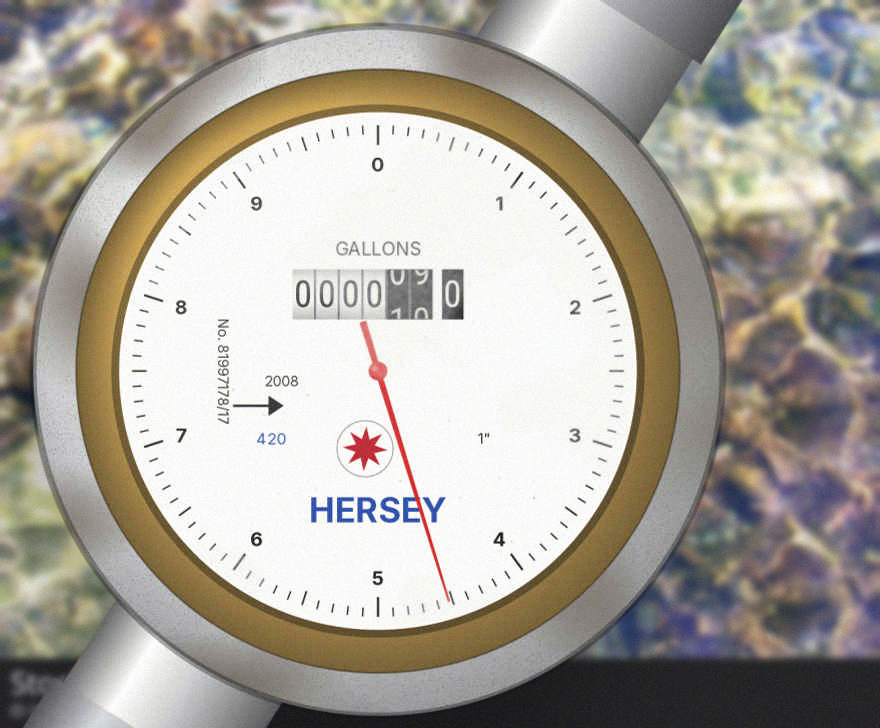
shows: 94.5 gal
